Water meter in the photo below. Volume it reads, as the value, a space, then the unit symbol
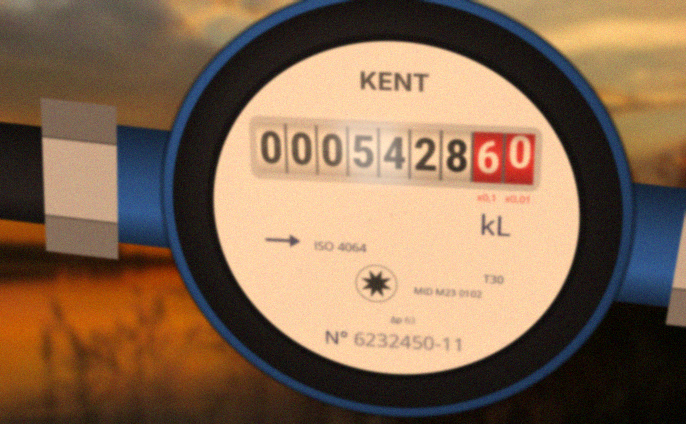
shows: 5428.60 kL
